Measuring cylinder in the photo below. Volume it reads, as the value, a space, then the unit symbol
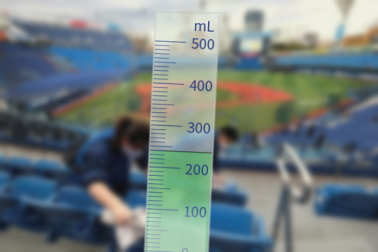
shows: 240 mL
